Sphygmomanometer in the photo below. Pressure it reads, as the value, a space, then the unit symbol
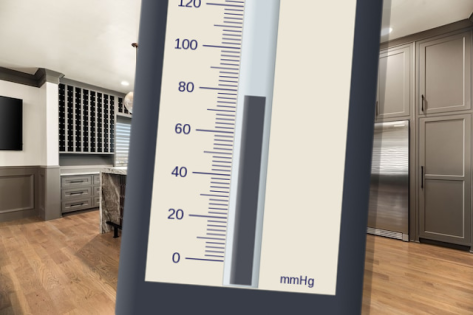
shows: 78 mmHg
